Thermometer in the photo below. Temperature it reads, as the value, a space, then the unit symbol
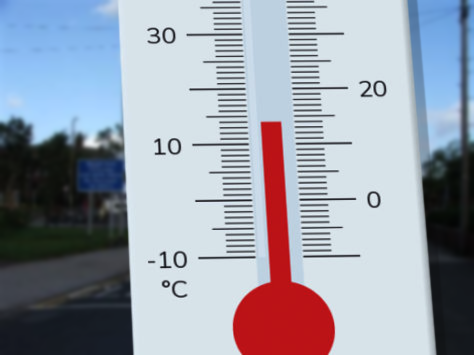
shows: 14 °C
